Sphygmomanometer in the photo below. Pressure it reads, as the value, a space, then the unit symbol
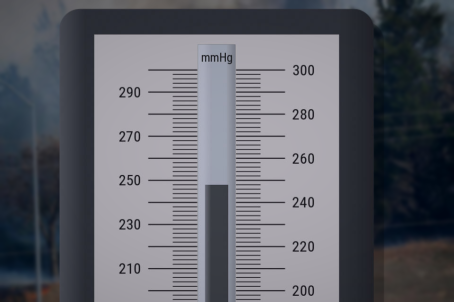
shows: 248 mmHg
